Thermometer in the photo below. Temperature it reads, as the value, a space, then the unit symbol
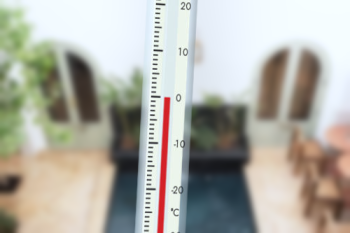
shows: 0 °C
